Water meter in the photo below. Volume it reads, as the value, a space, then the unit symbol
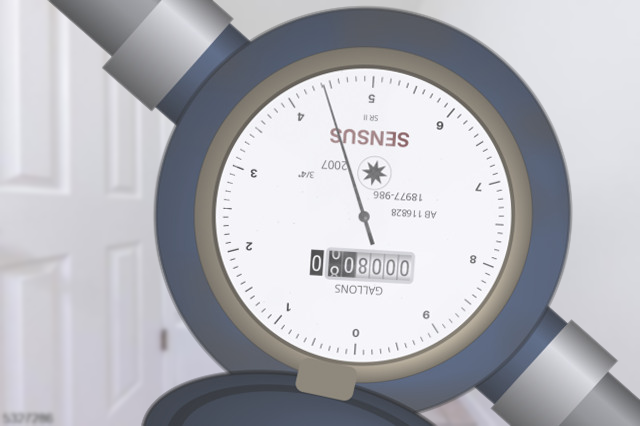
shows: 8084.4 gal
